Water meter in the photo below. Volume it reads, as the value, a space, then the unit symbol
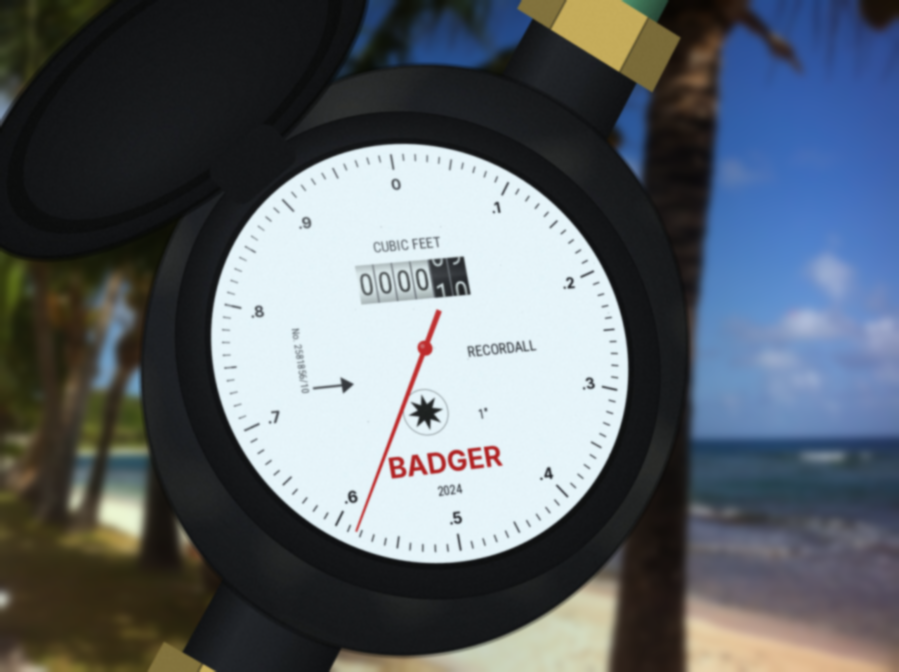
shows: 9.58 ft³
